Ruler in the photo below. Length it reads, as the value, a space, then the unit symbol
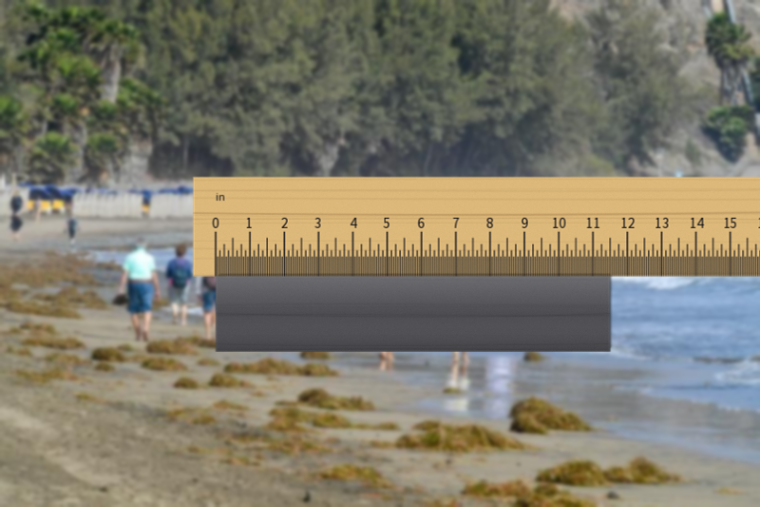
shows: 11.5 in
